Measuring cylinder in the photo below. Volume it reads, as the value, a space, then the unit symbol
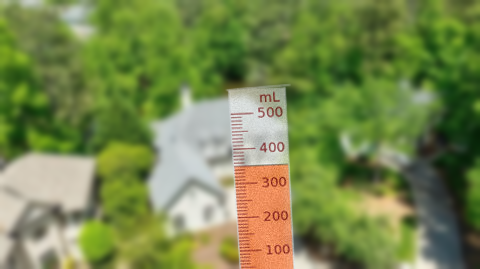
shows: 350 mL
